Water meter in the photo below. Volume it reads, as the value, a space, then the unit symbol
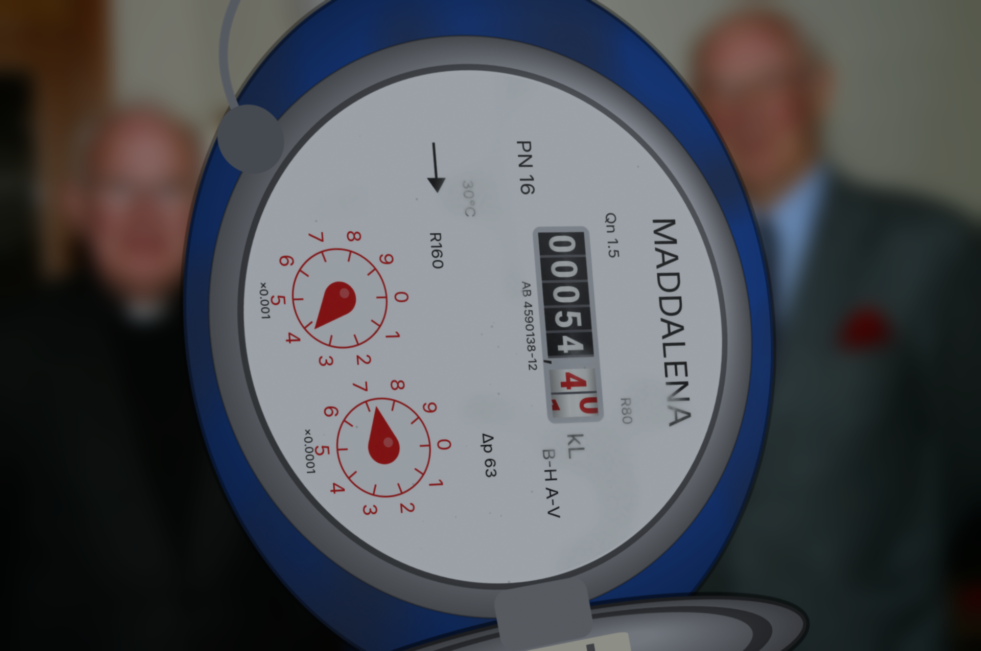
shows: 54.4037 kL
